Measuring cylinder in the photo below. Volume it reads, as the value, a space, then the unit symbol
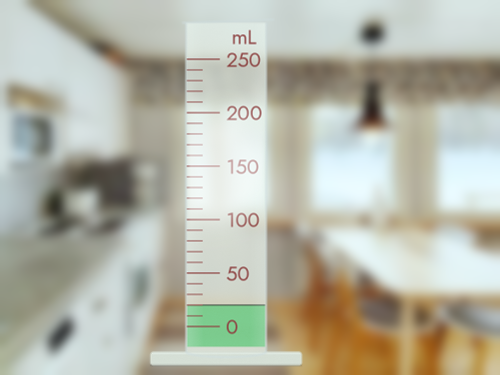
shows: 20 mL
